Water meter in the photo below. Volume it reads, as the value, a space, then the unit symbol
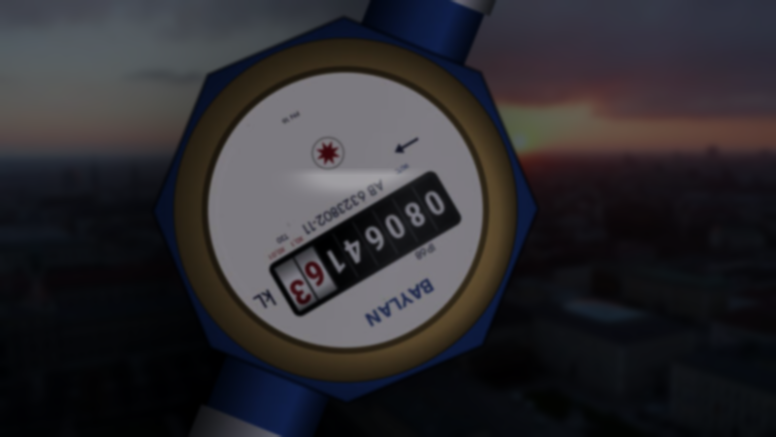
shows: 80641.63 kL
